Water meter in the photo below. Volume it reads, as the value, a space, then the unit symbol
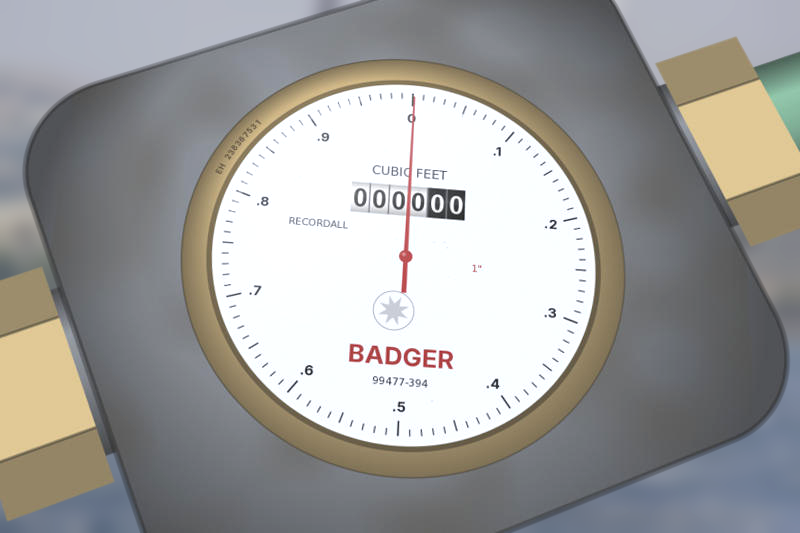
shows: 0.00 ft³
